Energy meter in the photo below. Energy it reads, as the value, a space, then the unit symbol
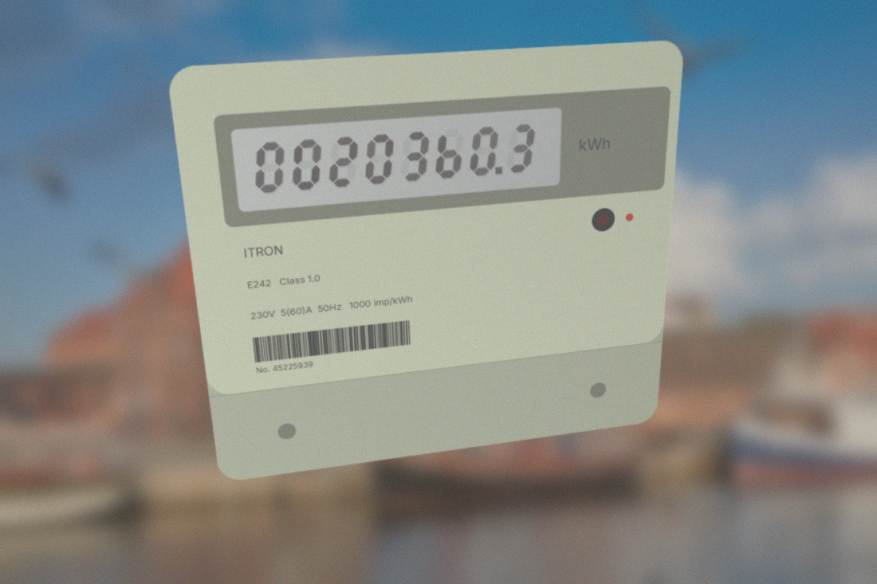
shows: 20360.3 kWh
